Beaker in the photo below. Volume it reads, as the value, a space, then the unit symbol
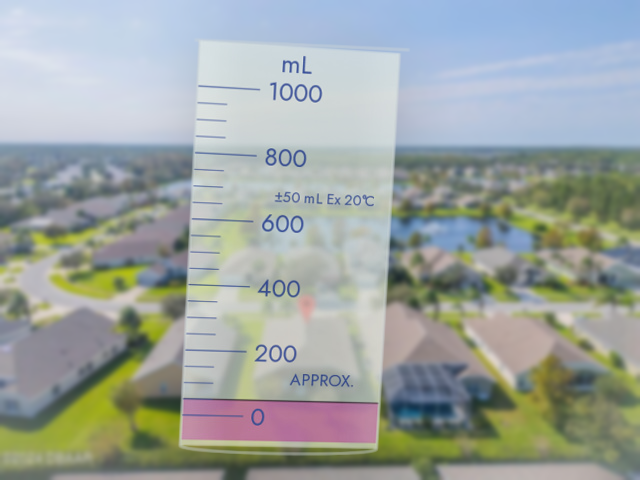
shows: 50 mL
